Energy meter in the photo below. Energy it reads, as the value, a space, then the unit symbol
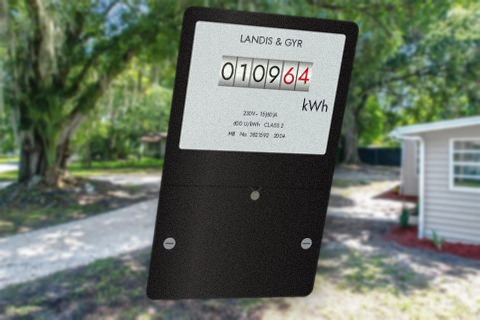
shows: 109.64 kWh
